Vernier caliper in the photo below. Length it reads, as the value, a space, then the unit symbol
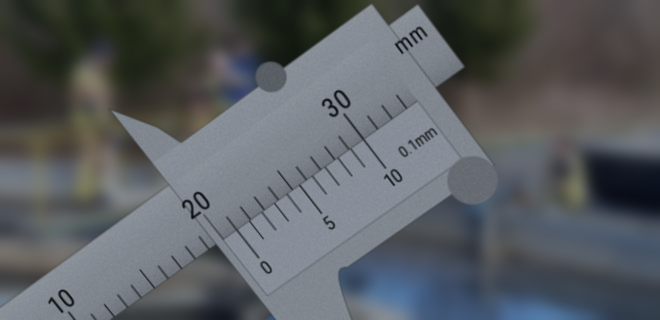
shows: 21.0 mm
